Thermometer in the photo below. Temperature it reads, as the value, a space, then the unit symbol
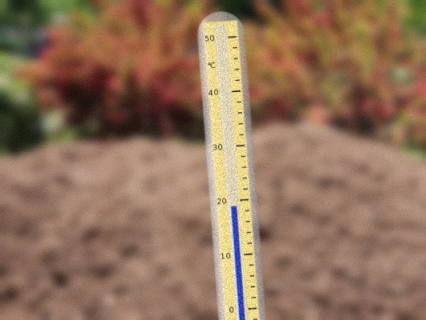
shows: 19 °C
